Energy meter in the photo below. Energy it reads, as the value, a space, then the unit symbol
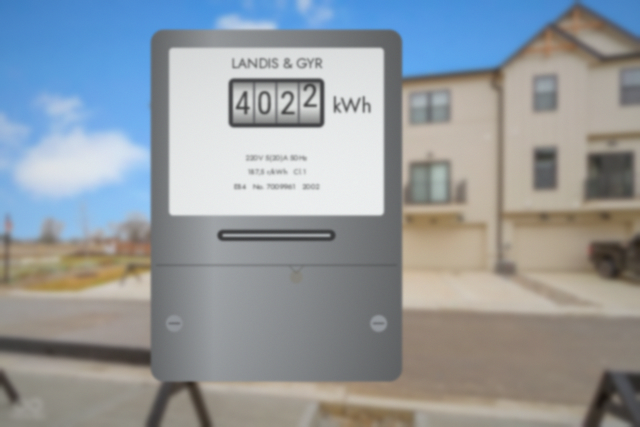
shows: 4022 kWh
